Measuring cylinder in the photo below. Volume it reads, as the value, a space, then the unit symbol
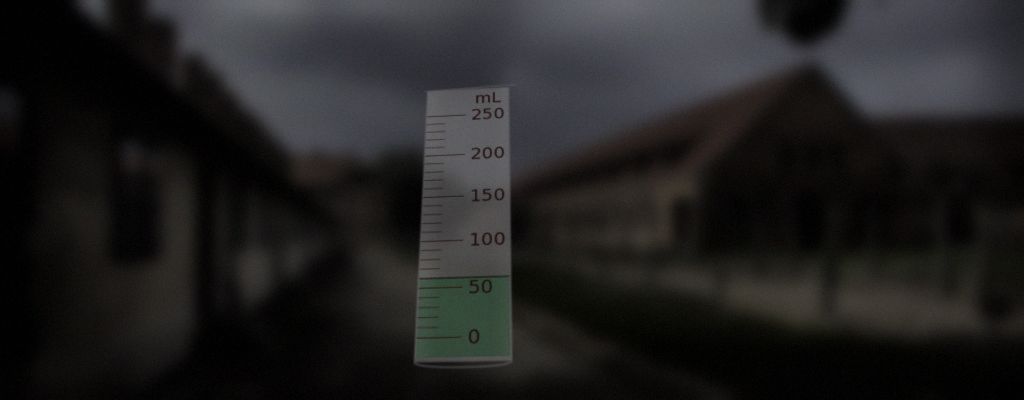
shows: 60 mL
